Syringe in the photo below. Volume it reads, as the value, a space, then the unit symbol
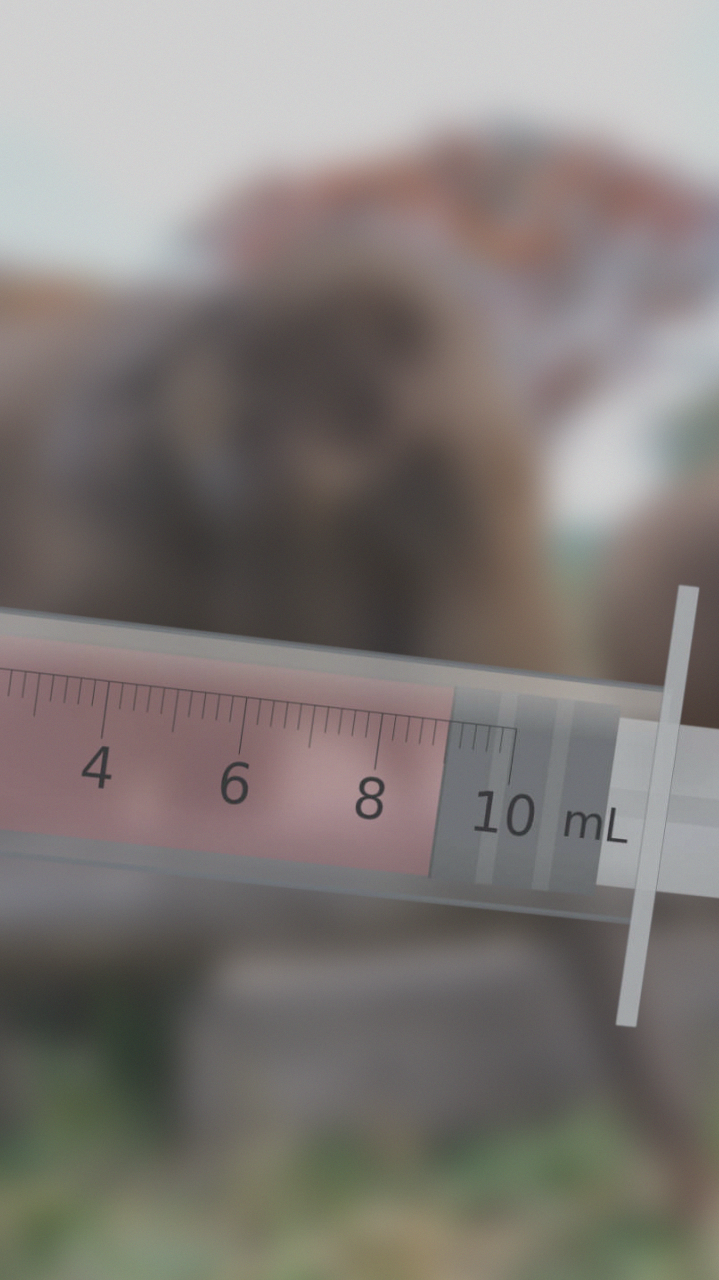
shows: 9 mL
